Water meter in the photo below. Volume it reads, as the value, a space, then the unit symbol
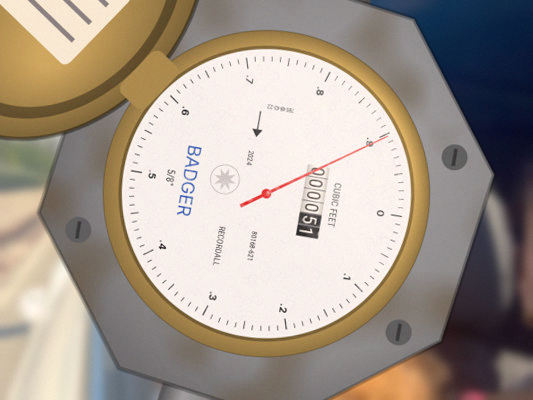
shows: 50.90 ft³
